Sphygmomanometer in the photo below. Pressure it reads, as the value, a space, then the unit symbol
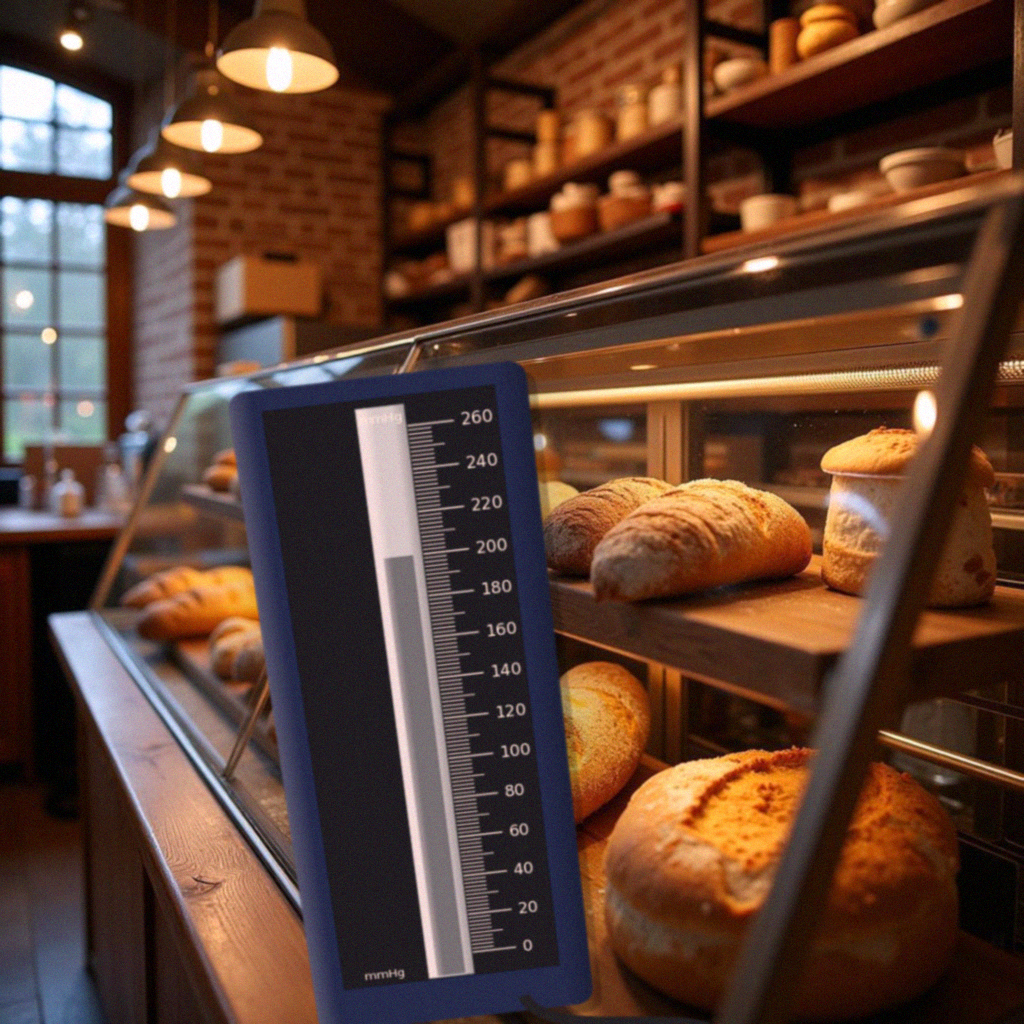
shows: 200 mmHg
